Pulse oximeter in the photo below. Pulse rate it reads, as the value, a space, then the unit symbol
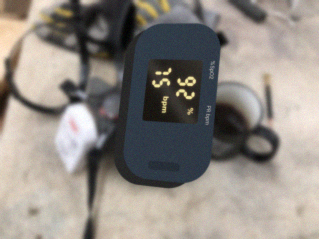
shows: 75 bpm
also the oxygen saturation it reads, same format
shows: 92 %
